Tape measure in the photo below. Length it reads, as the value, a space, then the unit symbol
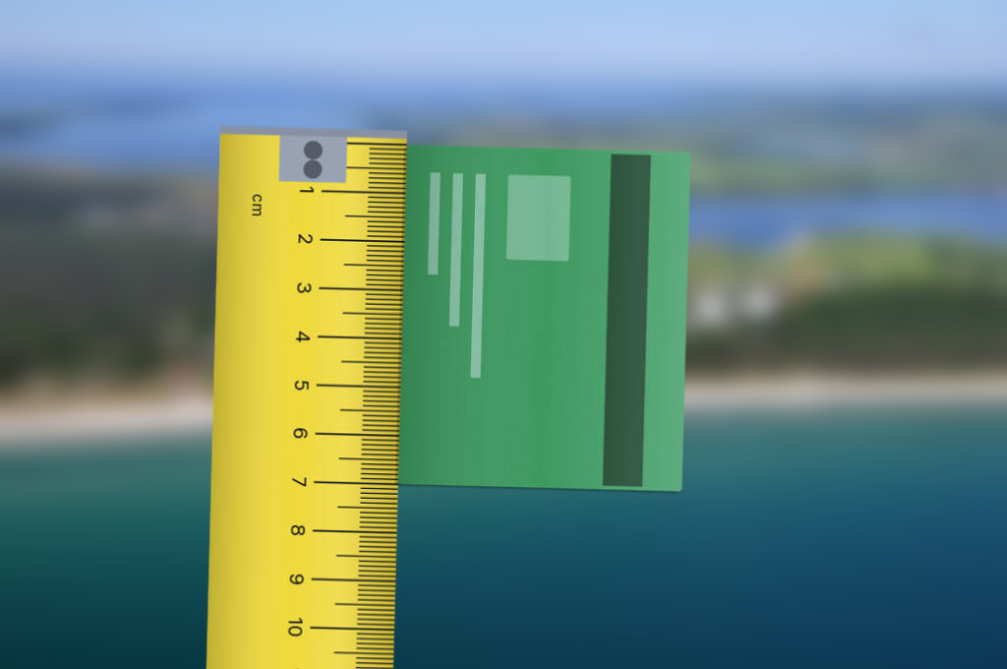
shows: 7 cm
